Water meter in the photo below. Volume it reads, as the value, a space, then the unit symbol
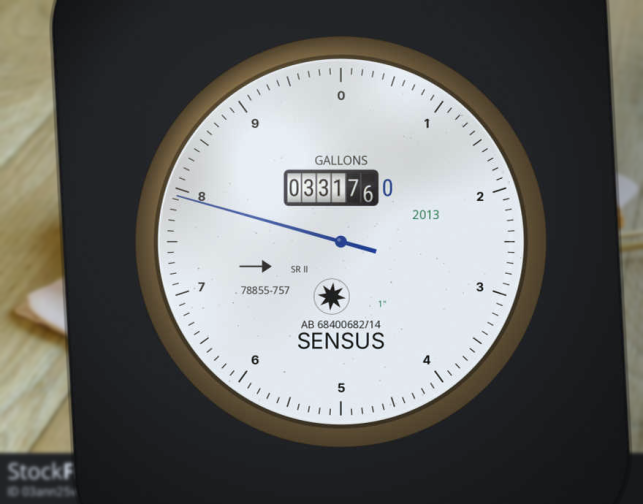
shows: 331757.9 gal
